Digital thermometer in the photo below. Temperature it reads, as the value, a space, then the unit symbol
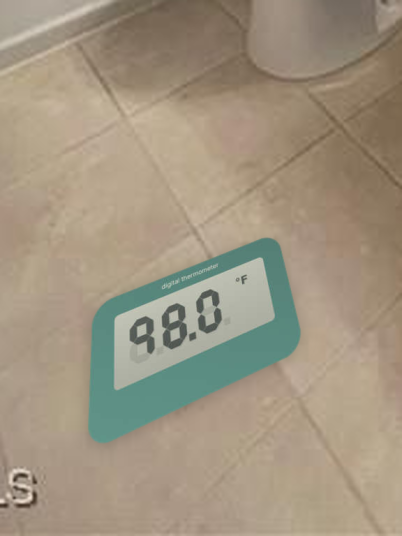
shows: 98.0 °F
